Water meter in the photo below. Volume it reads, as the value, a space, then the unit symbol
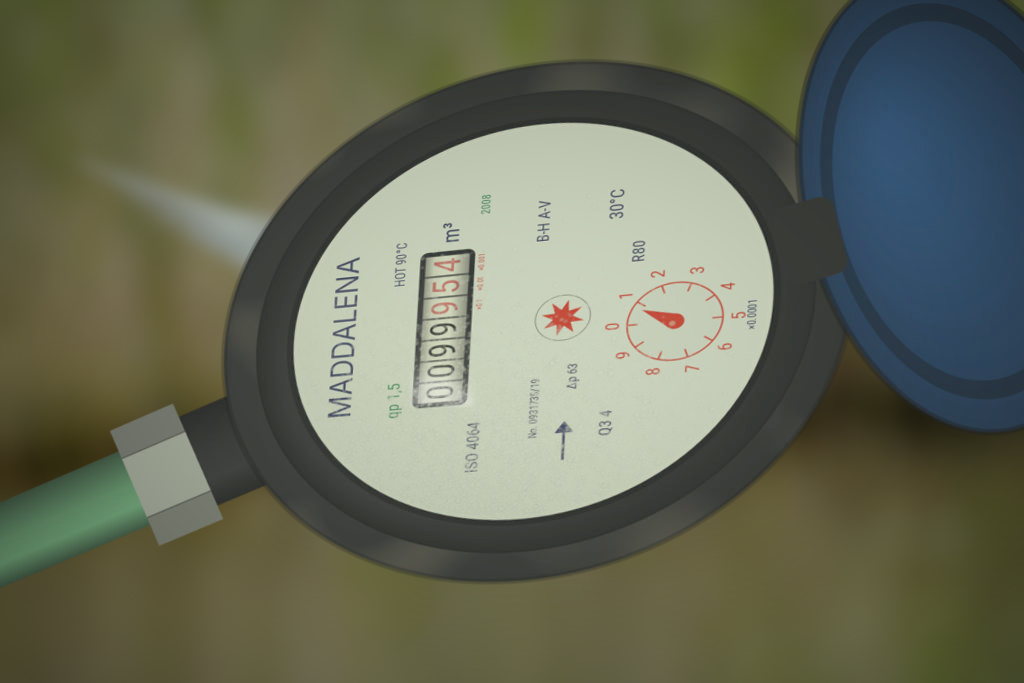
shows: 99.9540 m³
